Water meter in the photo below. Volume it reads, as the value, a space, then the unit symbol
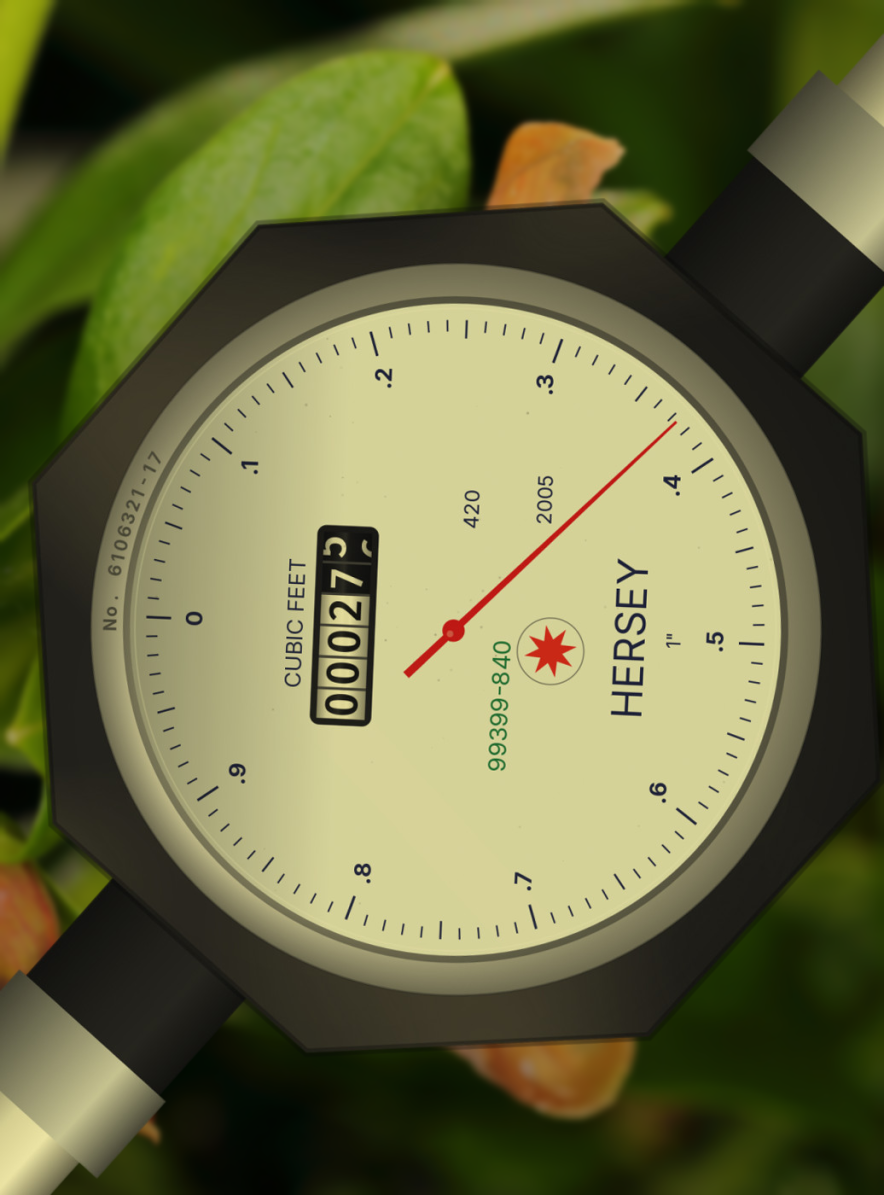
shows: 275.37 ft³
